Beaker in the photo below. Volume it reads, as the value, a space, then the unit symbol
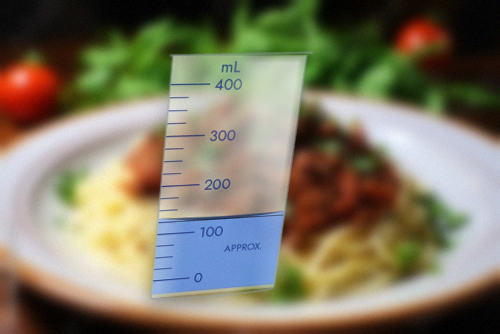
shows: 125 mL
